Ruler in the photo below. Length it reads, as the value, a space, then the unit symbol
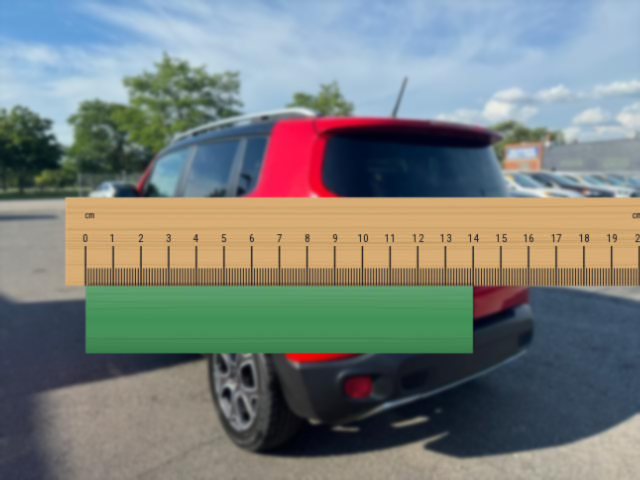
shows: 14 cm
